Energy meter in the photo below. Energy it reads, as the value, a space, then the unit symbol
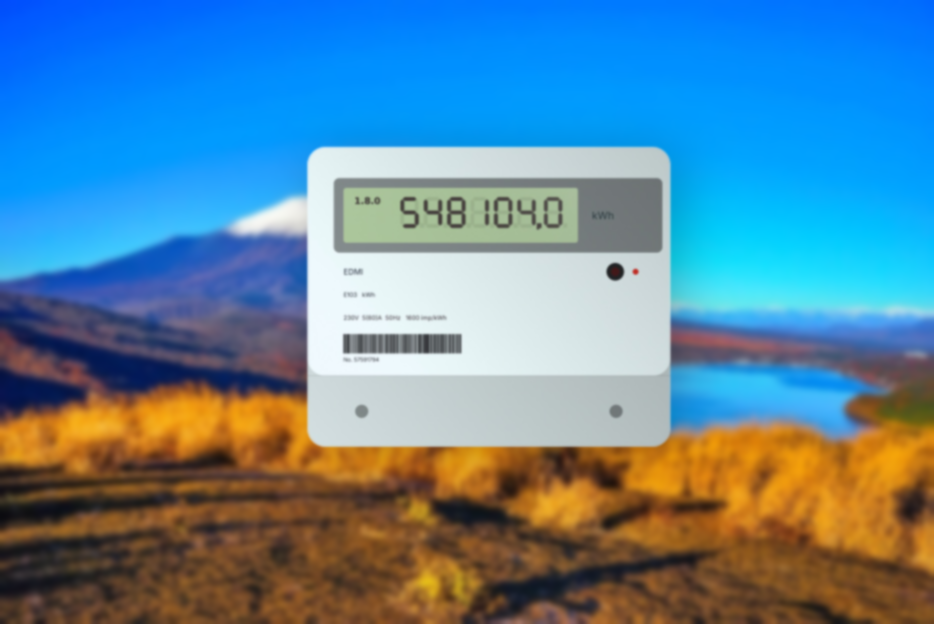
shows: 548104.0 kWh
